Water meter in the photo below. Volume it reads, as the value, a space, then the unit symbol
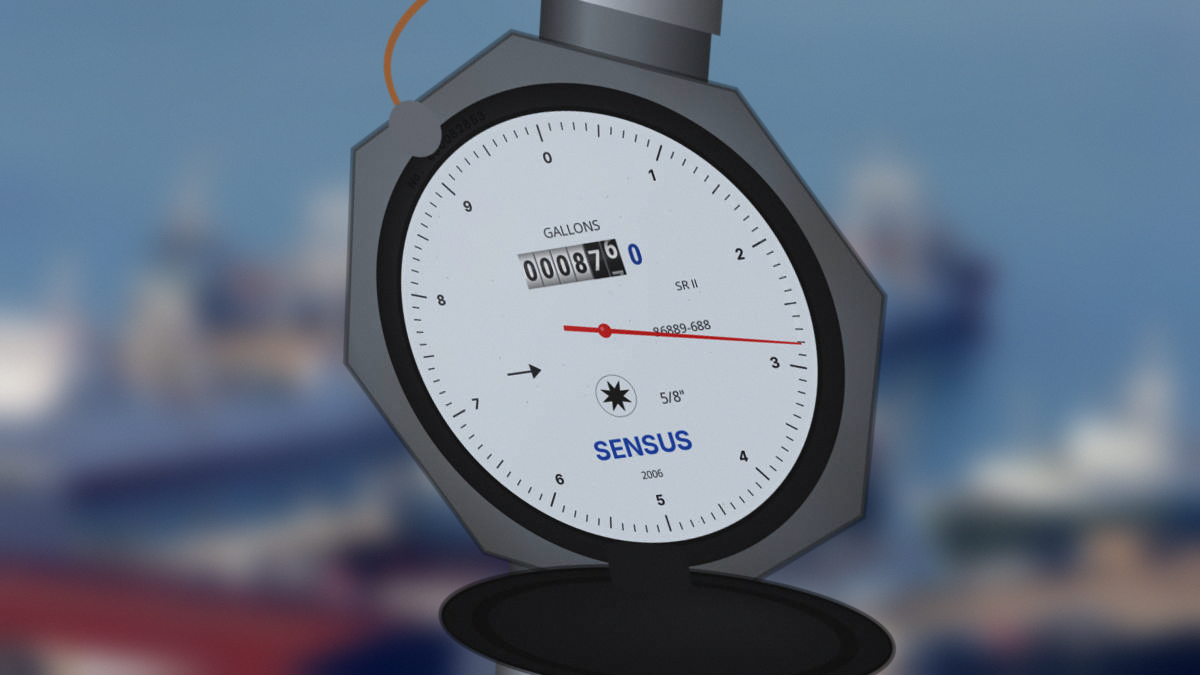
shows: 8762.8 gal
